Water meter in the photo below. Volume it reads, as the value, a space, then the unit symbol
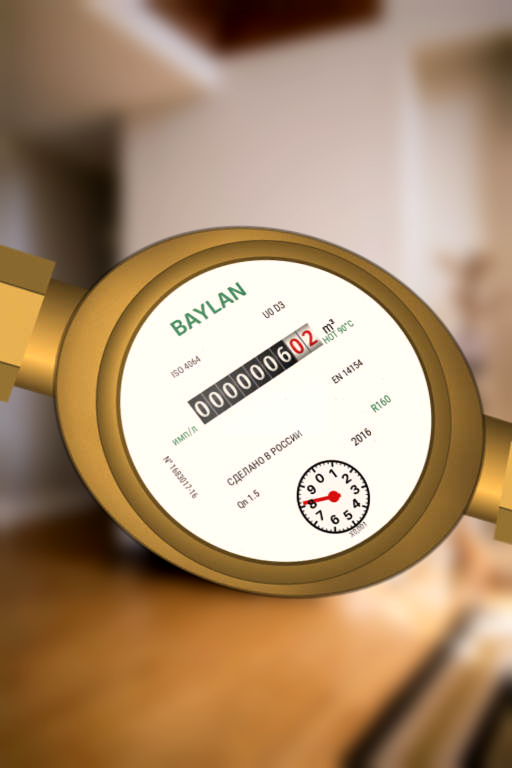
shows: 6.028 m³
